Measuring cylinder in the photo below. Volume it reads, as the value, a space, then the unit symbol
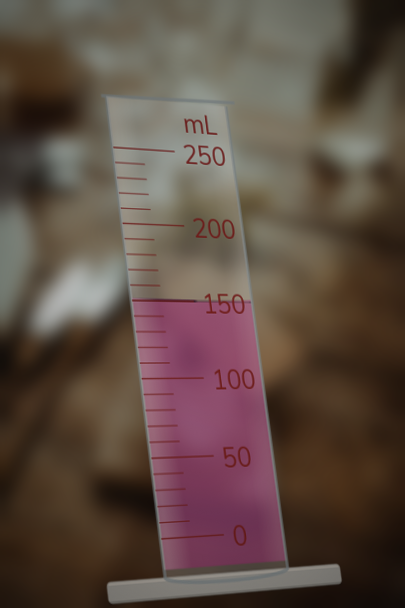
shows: 150 mL
